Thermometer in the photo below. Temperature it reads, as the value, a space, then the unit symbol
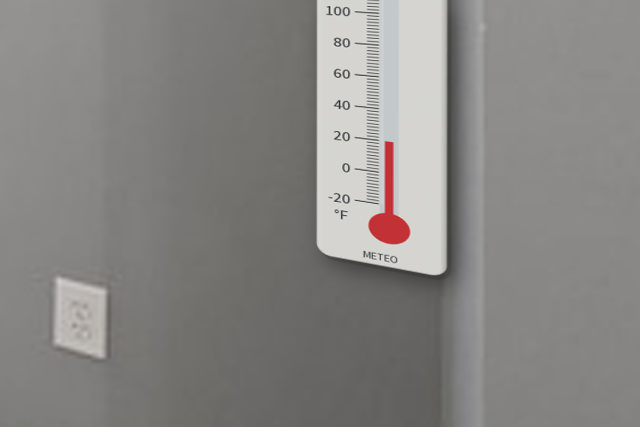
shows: 20 °F
